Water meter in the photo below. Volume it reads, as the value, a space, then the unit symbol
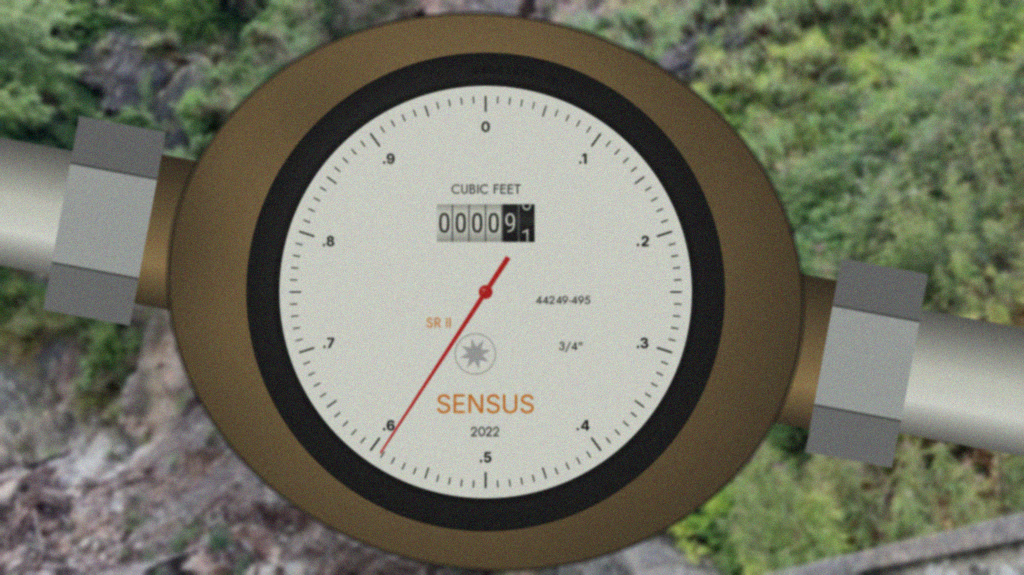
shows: 90.59 ft³
